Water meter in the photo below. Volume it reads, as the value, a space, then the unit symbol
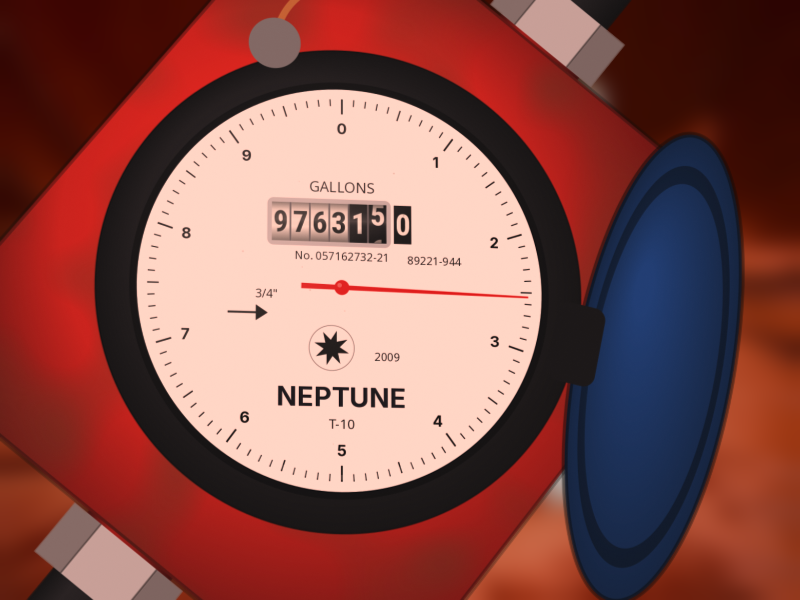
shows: 9763152.5 gal
